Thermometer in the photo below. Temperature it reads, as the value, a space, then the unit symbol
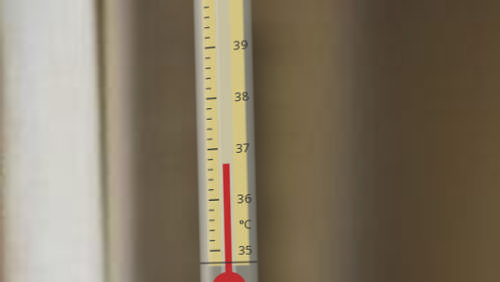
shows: 36.7 °C
